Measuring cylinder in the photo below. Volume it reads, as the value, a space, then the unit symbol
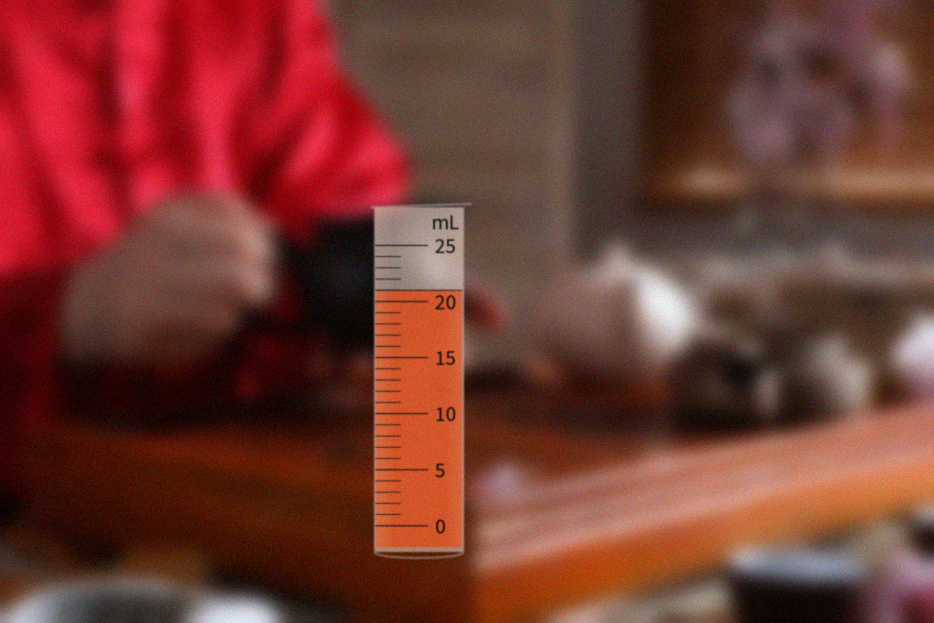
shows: 21 mL
